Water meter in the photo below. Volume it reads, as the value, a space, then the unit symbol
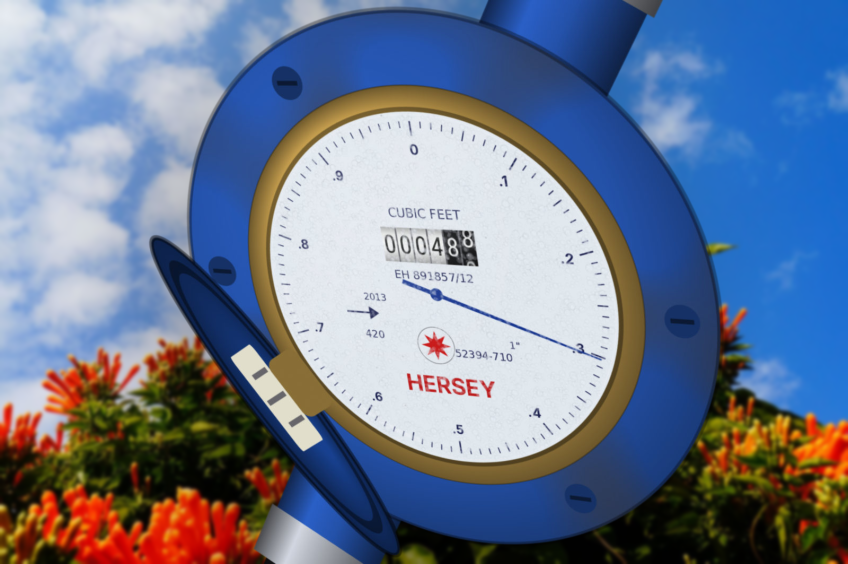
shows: 488.30 ft³
